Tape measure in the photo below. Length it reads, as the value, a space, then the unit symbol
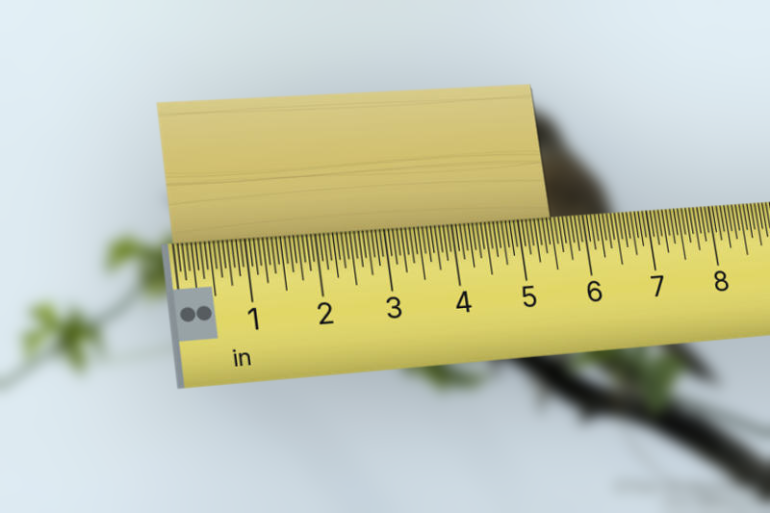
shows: 5.5 in
